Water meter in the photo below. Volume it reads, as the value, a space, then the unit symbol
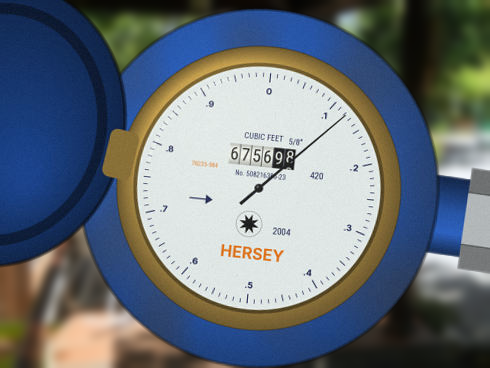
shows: 675698.12 ft³
